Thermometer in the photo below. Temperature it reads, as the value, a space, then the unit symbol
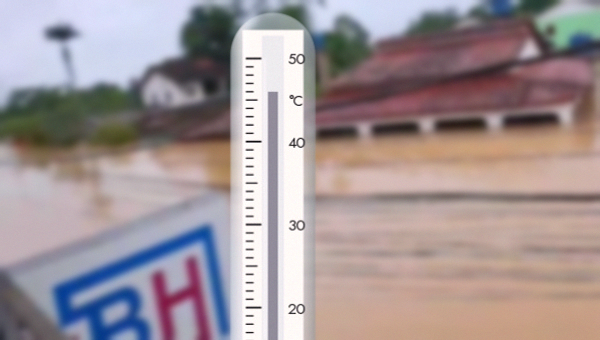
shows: 46 °C
